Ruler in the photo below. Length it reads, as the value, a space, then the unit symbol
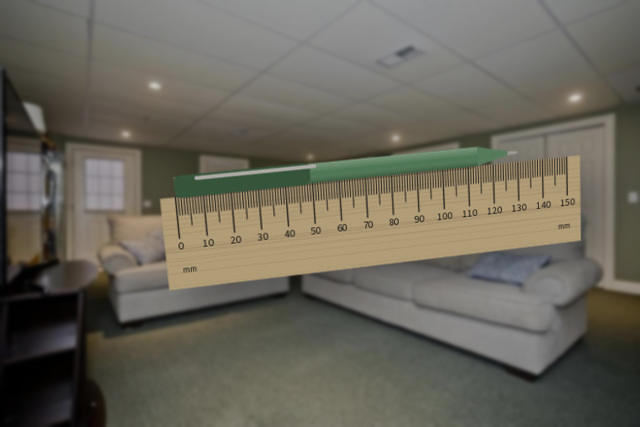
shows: 130 mm
